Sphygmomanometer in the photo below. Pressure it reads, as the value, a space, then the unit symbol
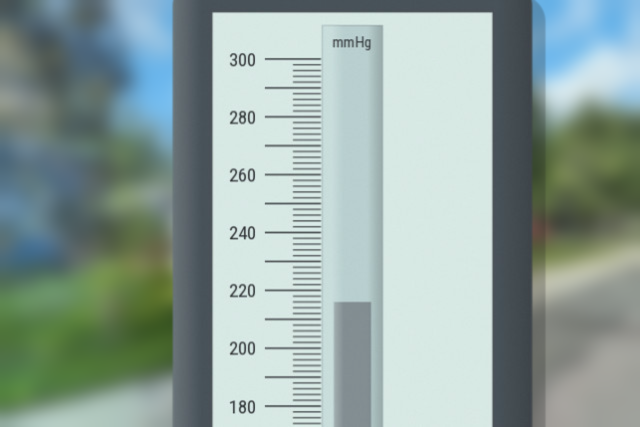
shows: 216 mmHg
